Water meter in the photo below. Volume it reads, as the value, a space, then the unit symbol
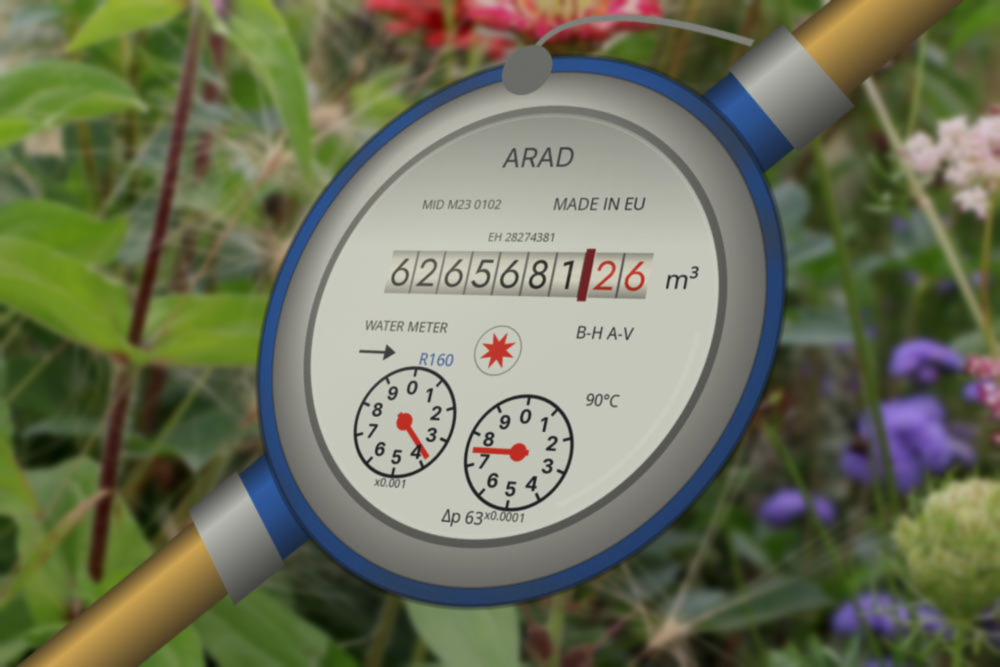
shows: 6265681.2637 m³
